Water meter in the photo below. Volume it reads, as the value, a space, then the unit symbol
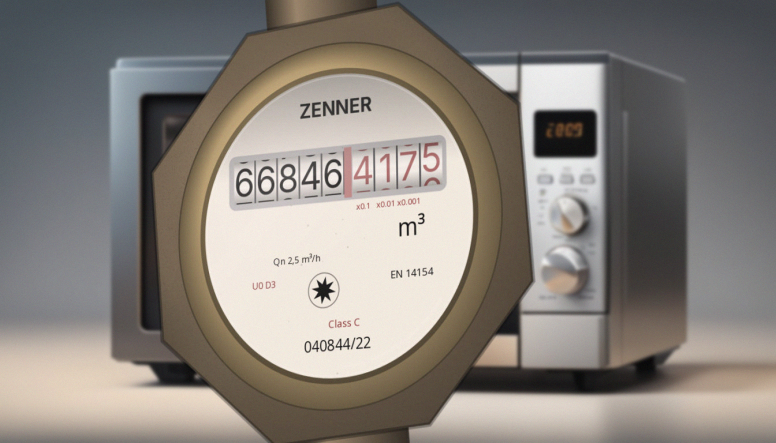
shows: 66846.4175 m³
